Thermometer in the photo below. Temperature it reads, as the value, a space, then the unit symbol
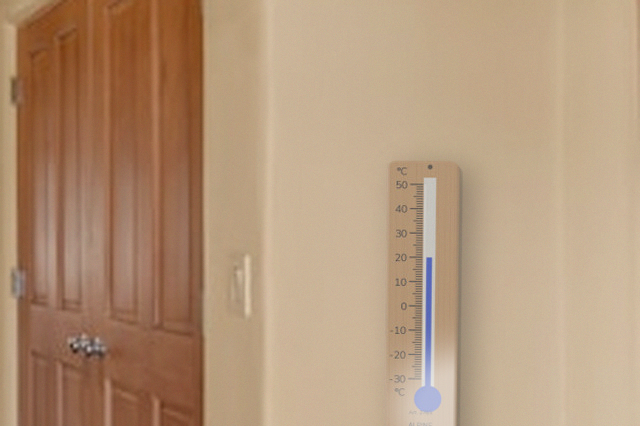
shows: 20 °C
